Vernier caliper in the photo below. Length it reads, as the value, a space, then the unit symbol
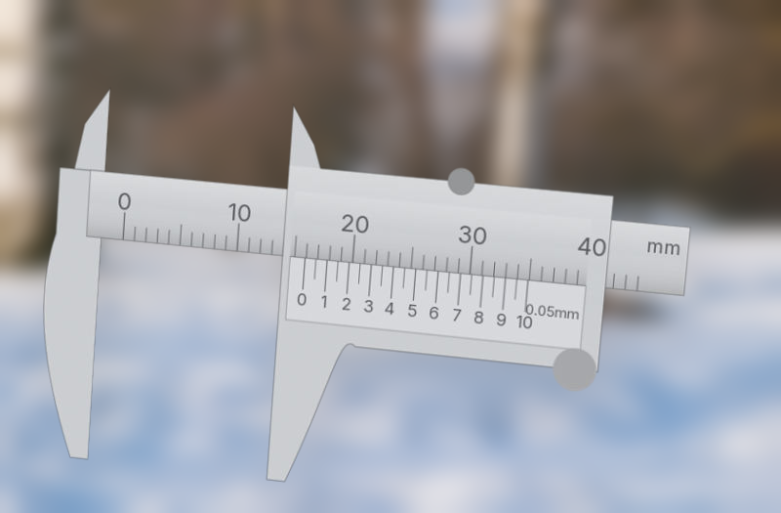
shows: 15.9 mm
